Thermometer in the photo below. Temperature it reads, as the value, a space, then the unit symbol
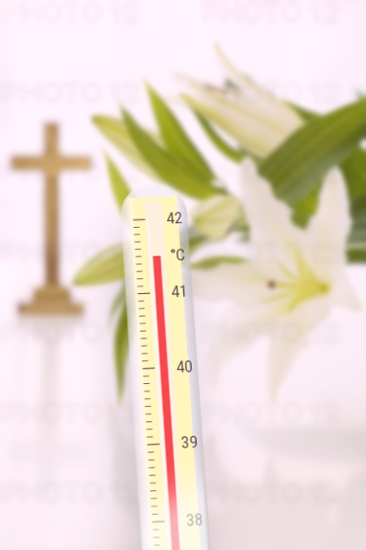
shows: 41.5 °C
